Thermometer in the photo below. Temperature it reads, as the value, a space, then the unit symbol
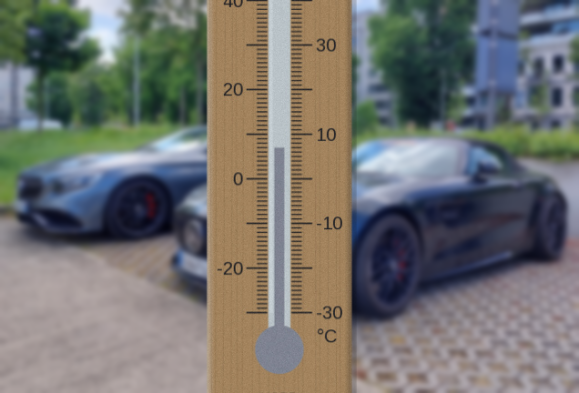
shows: 7 °C
